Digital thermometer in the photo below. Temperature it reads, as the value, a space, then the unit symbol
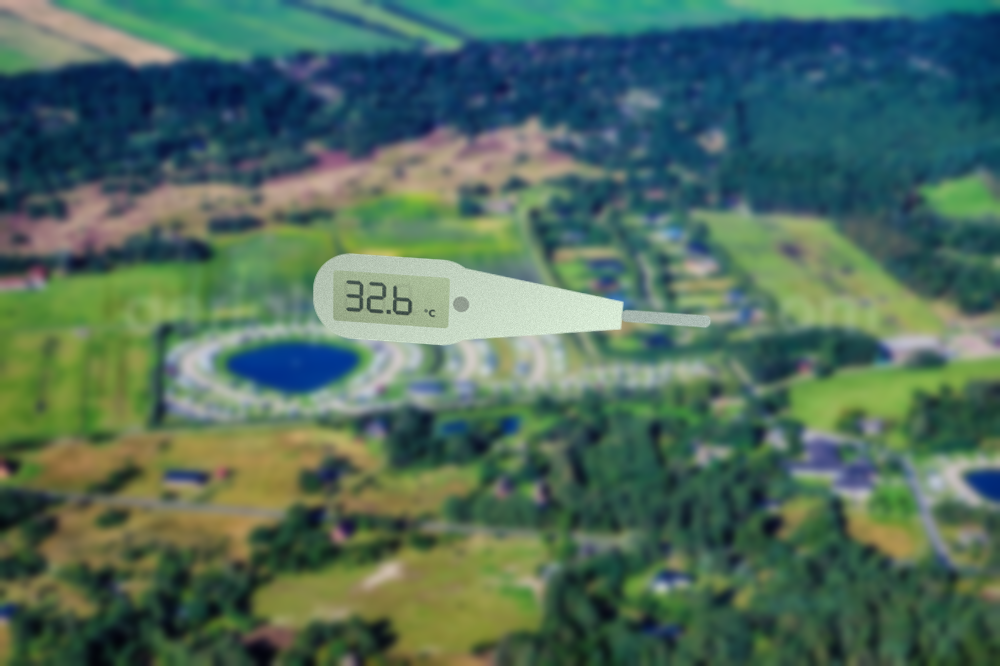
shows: 32.6 °C
